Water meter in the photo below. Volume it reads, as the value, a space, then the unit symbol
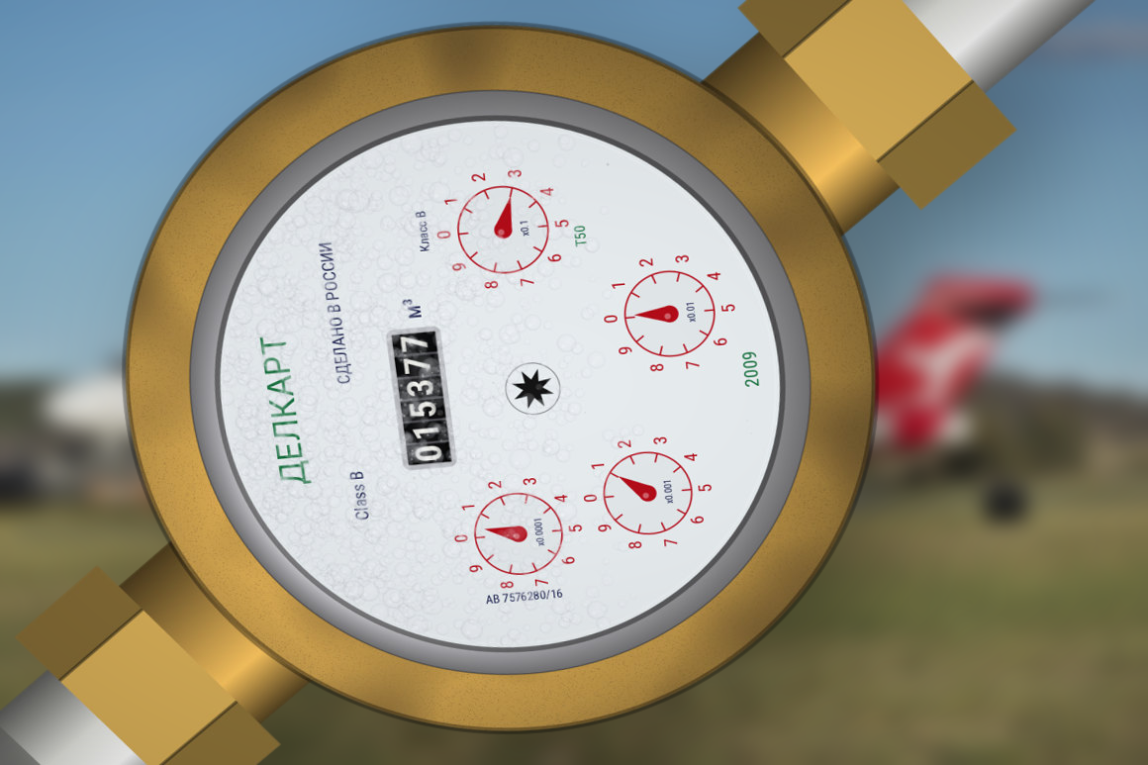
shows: 15377.3010 m³
